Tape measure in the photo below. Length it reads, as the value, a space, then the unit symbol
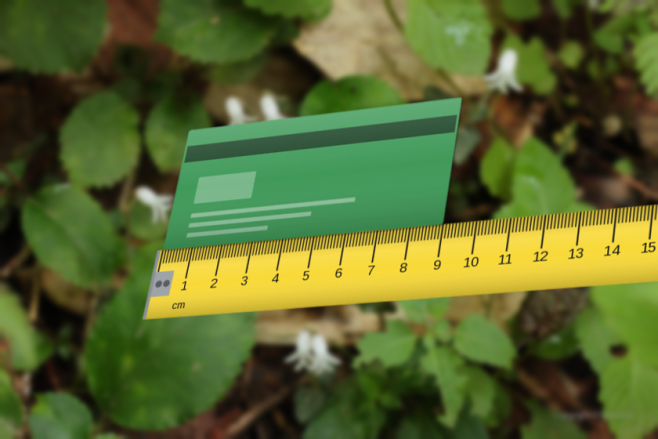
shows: 9 cm
